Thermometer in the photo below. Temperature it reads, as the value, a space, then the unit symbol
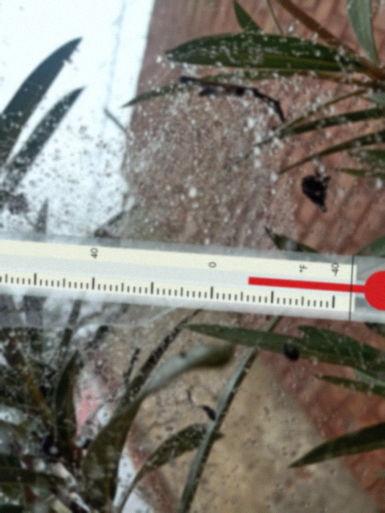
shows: -12 °F
